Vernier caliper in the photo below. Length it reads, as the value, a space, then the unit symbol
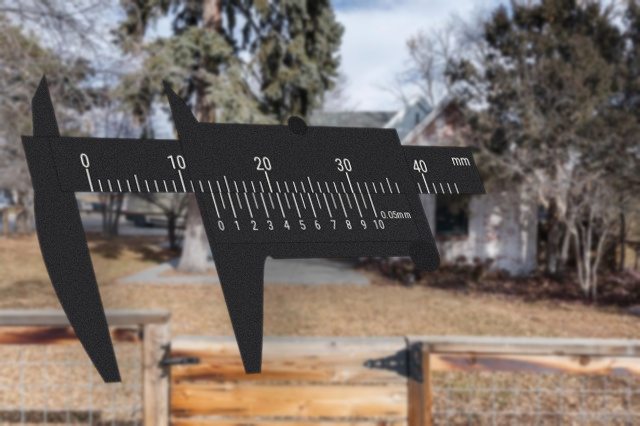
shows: 13.0 mm
